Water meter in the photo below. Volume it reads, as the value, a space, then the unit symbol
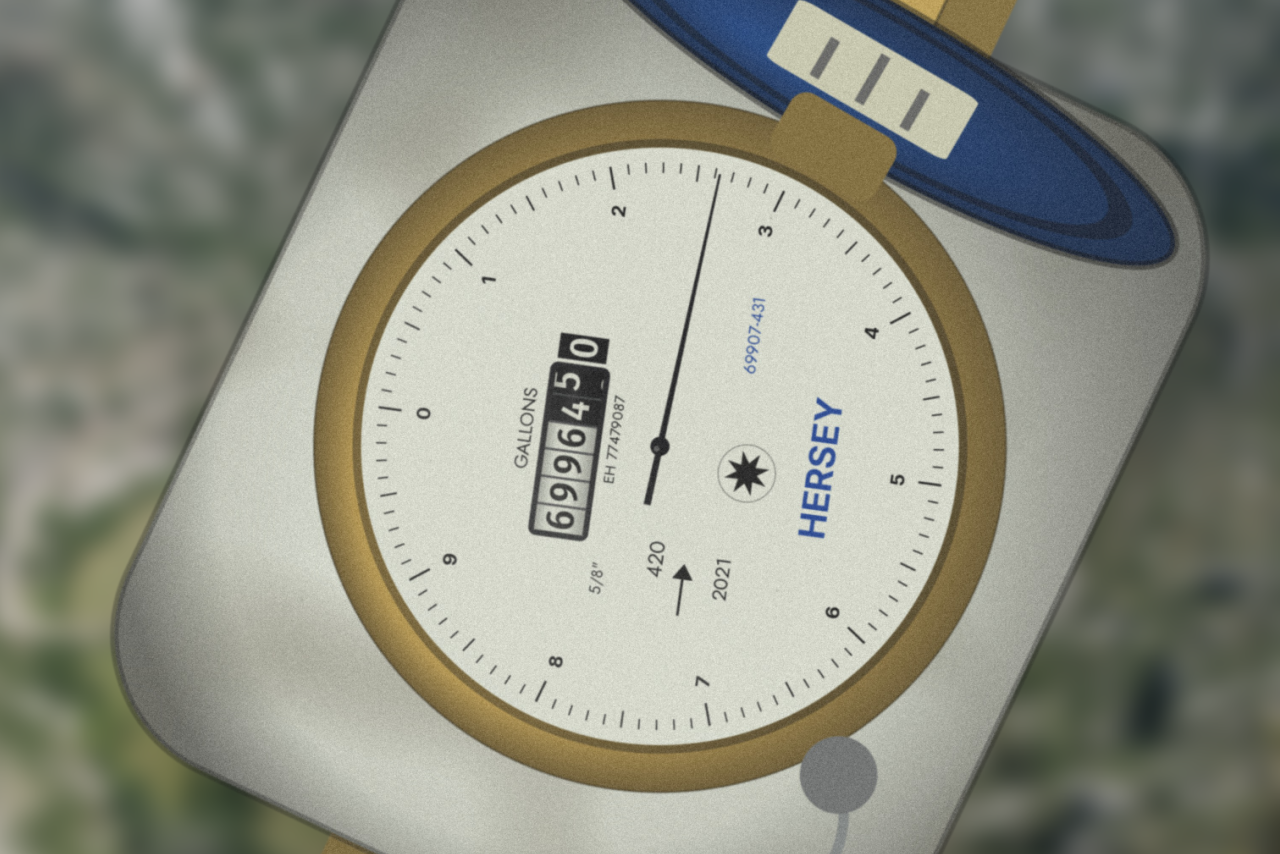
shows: 6996452.6 gal
